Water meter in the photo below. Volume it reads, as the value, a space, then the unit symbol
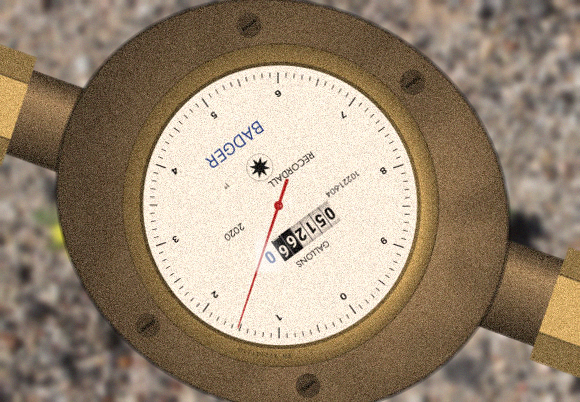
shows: 512661.5 gal
